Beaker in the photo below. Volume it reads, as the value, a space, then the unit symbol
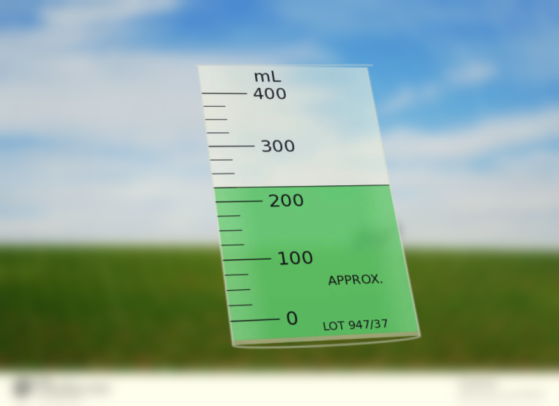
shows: 225 mL
